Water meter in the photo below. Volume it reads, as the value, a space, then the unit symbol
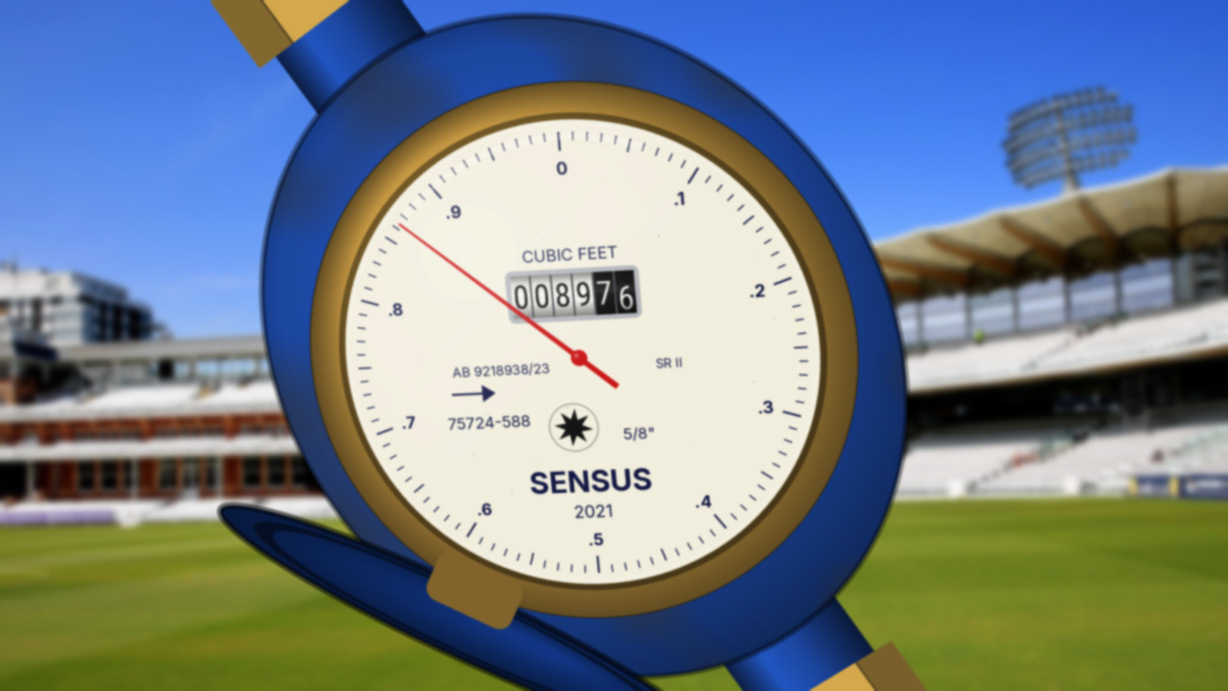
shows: 8975.86 ft³
